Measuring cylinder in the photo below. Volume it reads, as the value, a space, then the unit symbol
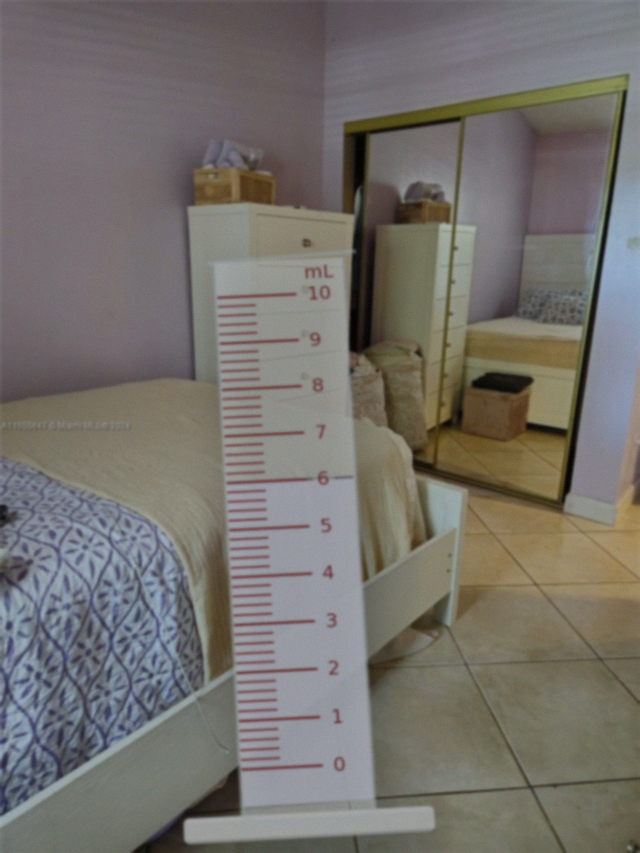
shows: 6 mL
